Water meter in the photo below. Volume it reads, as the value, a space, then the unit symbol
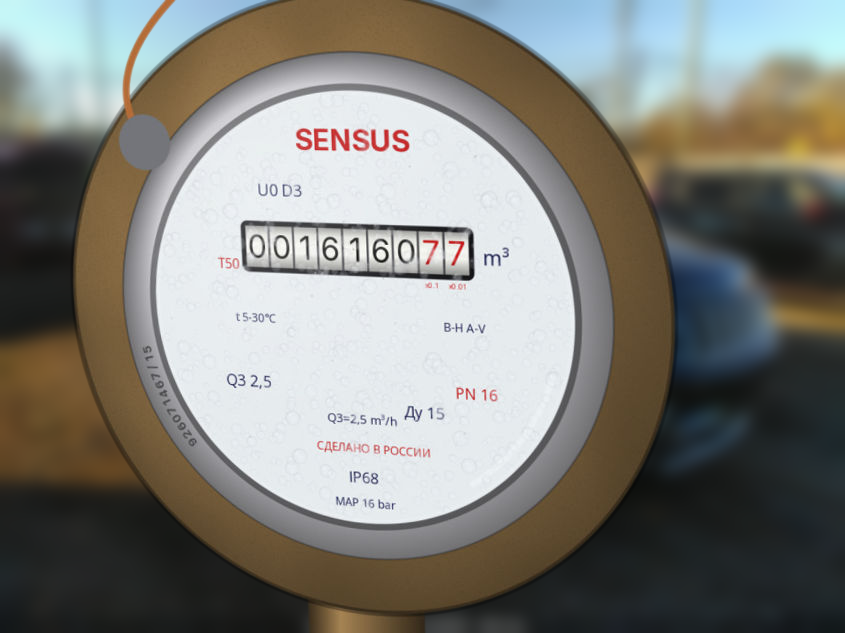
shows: 16160.77 m³
